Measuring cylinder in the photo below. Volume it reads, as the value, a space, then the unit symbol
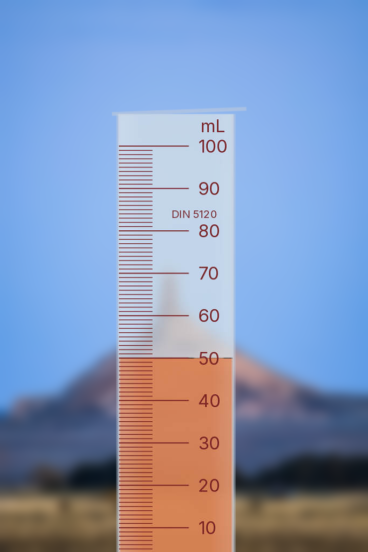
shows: 50 mL
